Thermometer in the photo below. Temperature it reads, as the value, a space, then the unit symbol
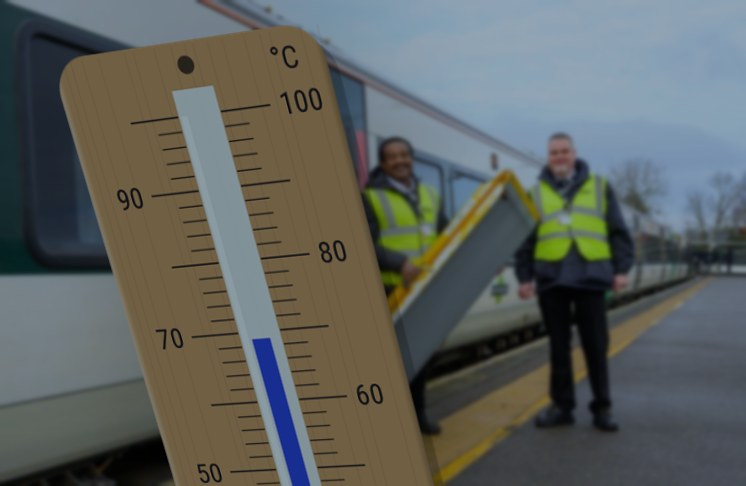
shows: 69 °C
